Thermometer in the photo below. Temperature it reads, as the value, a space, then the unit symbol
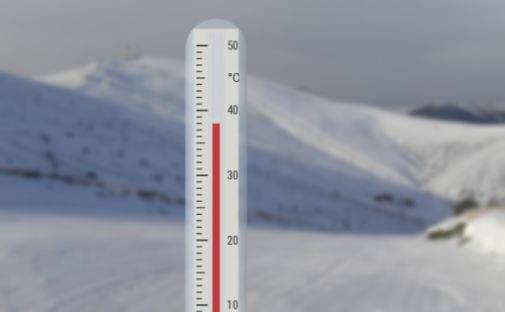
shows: 38 °C
